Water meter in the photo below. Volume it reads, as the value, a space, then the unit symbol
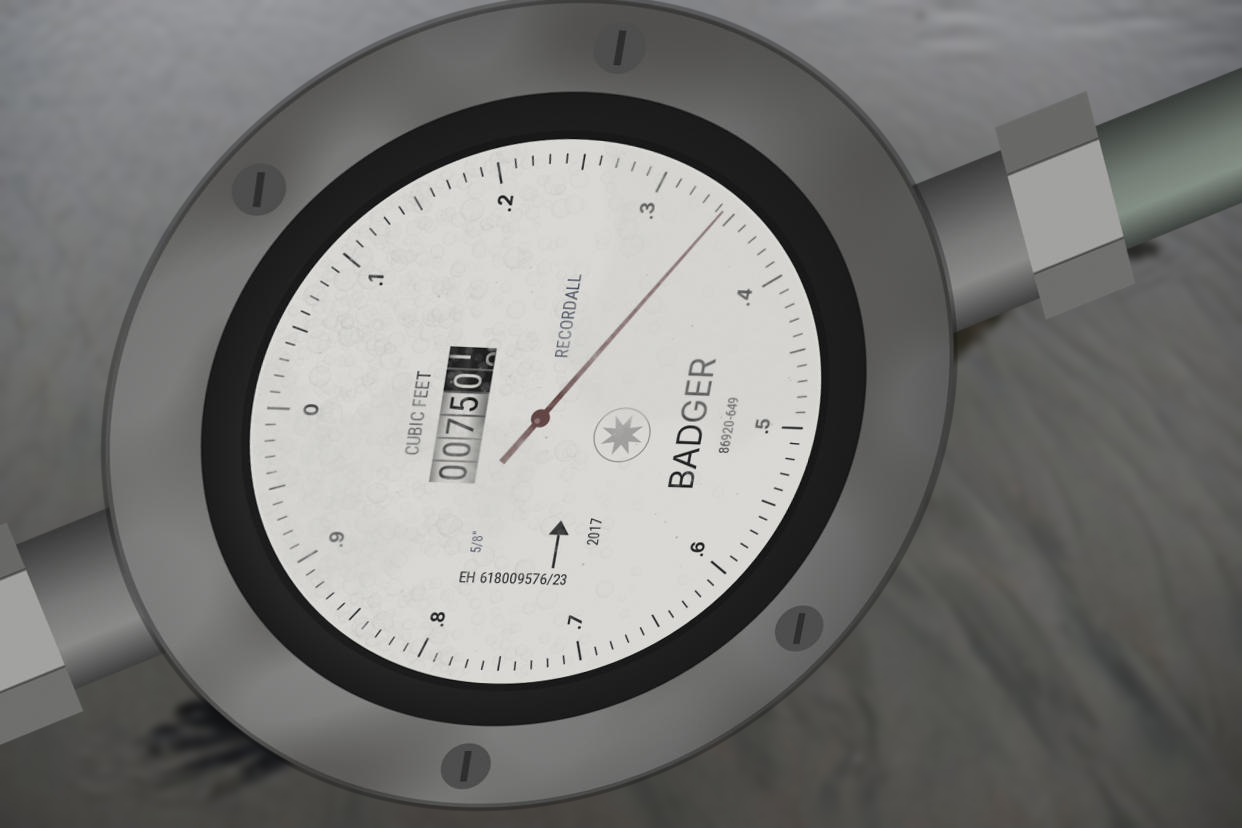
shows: 7501.34 ft³
